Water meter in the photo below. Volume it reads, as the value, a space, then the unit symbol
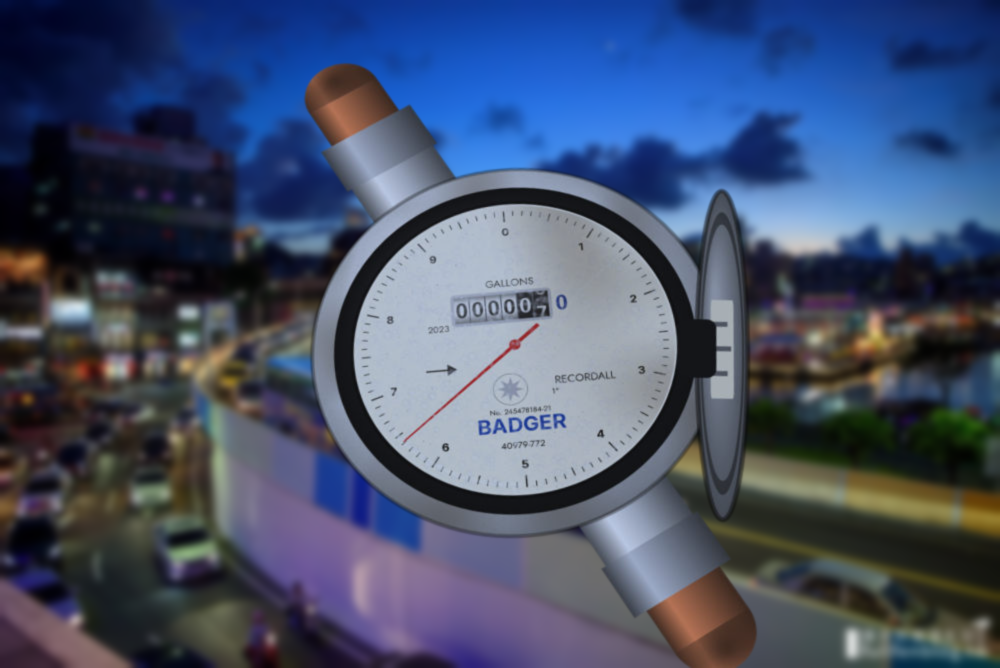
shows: 66.4 gal
